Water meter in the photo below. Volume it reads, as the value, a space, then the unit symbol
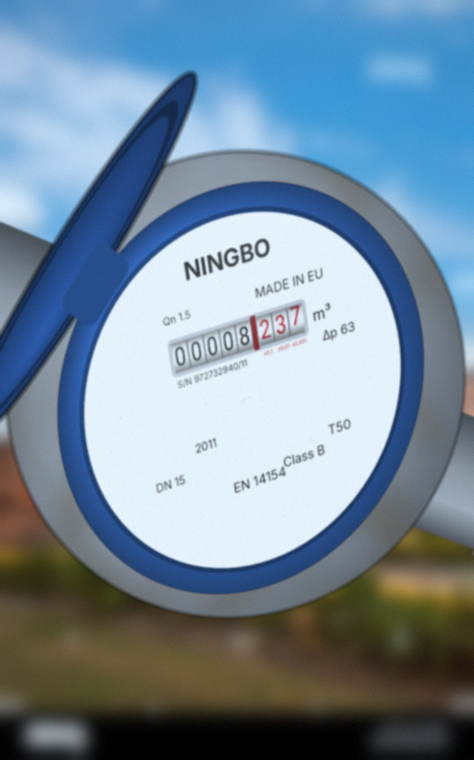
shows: 8.237 m³
